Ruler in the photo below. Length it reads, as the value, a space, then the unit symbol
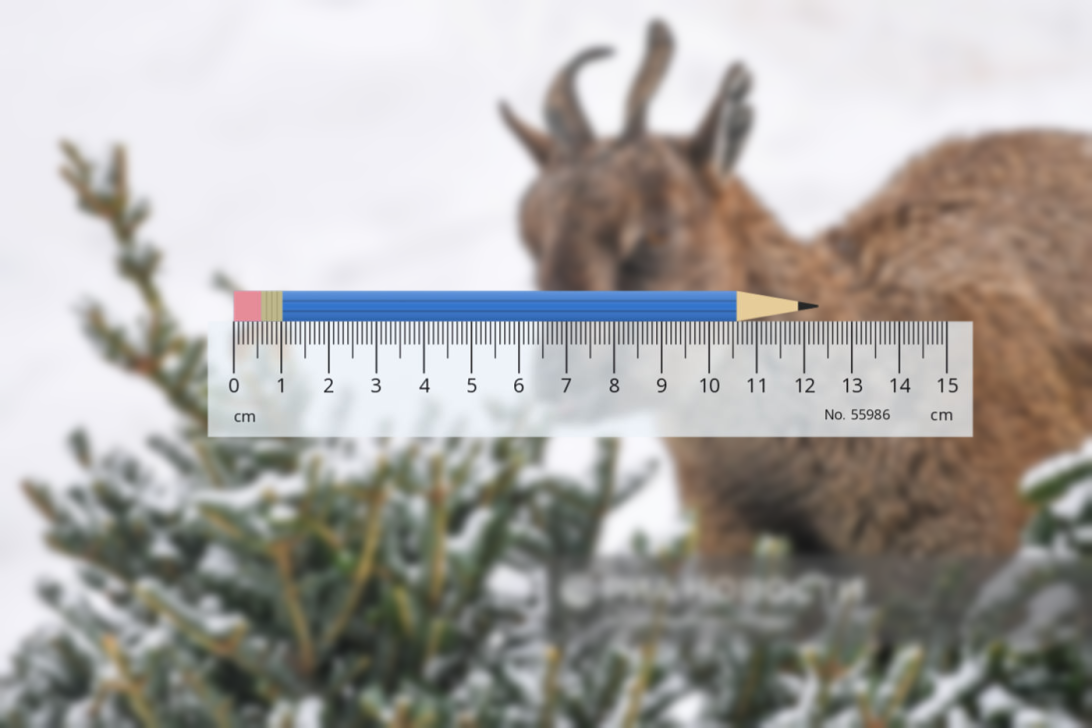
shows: 12.3 cm
